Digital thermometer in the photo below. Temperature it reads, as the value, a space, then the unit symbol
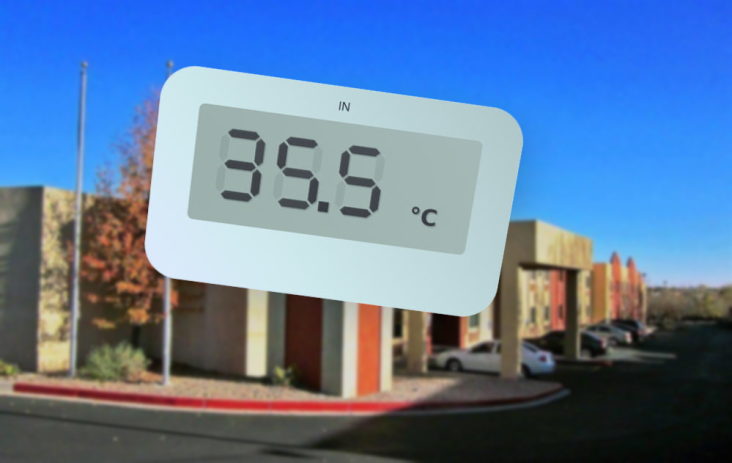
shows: 35.5 °C
